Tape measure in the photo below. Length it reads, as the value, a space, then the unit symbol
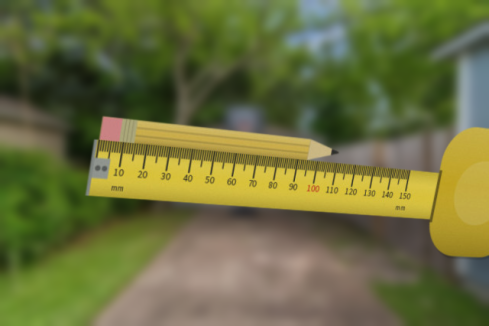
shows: 110 mm
